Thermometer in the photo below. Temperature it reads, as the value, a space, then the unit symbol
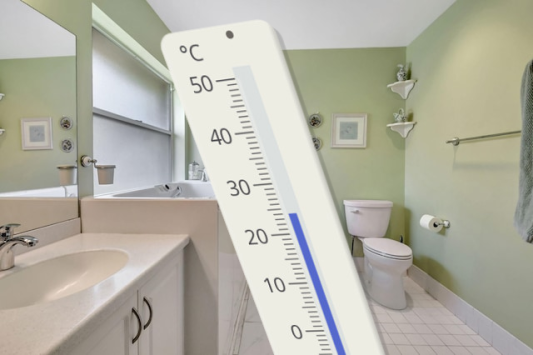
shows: 24 °C
